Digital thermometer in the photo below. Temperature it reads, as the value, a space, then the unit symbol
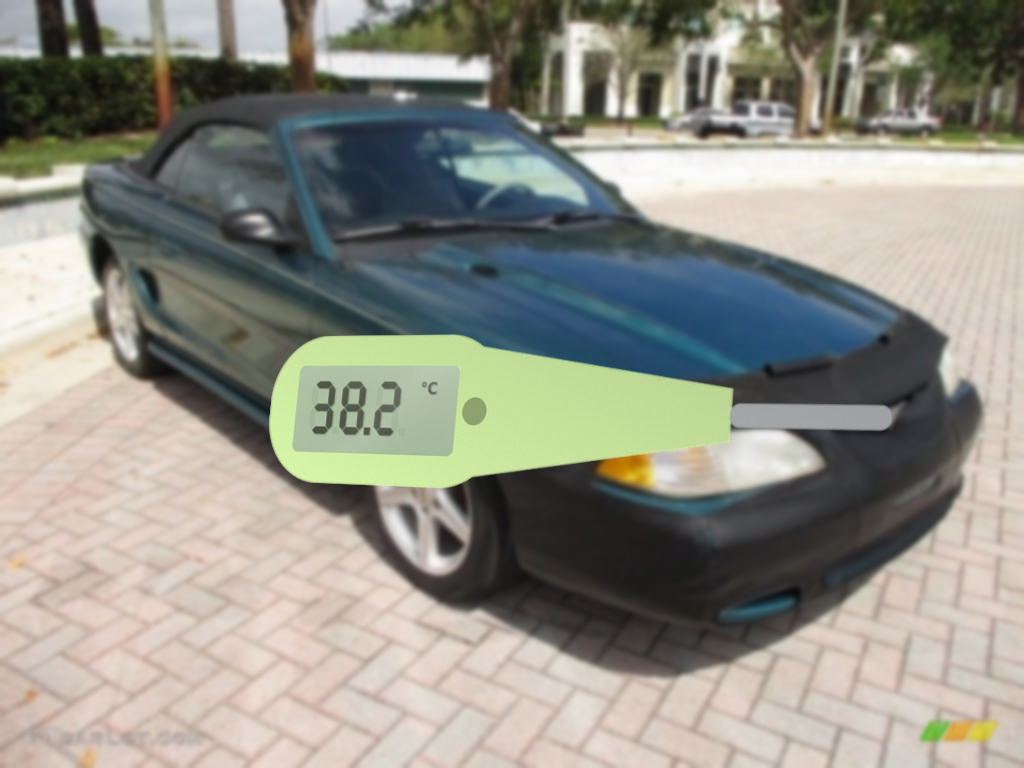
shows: 38.2 °C
